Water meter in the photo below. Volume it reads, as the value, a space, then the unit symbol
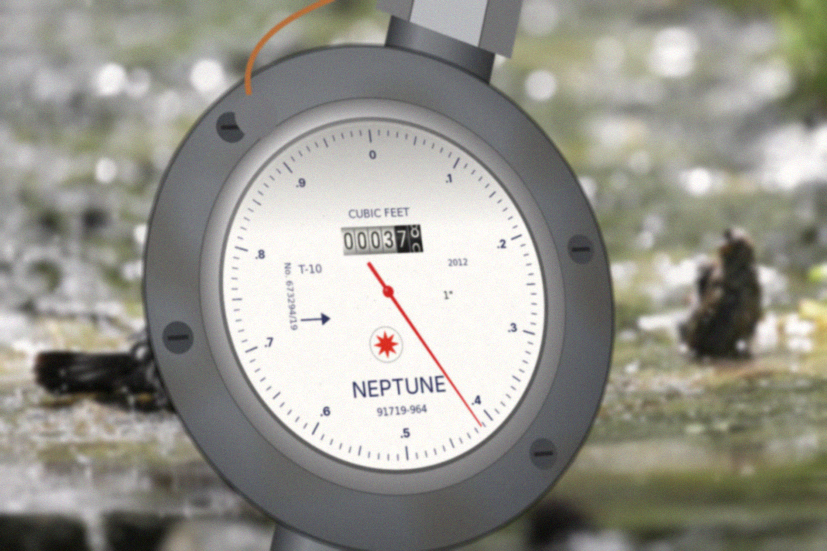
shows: 378.41 ft³
